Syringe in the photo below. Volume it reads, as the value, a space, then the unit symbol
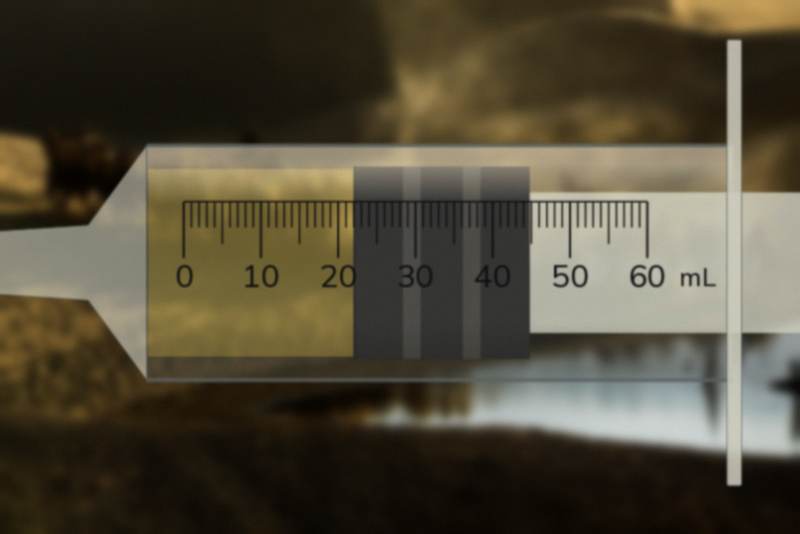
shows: 22 mL
